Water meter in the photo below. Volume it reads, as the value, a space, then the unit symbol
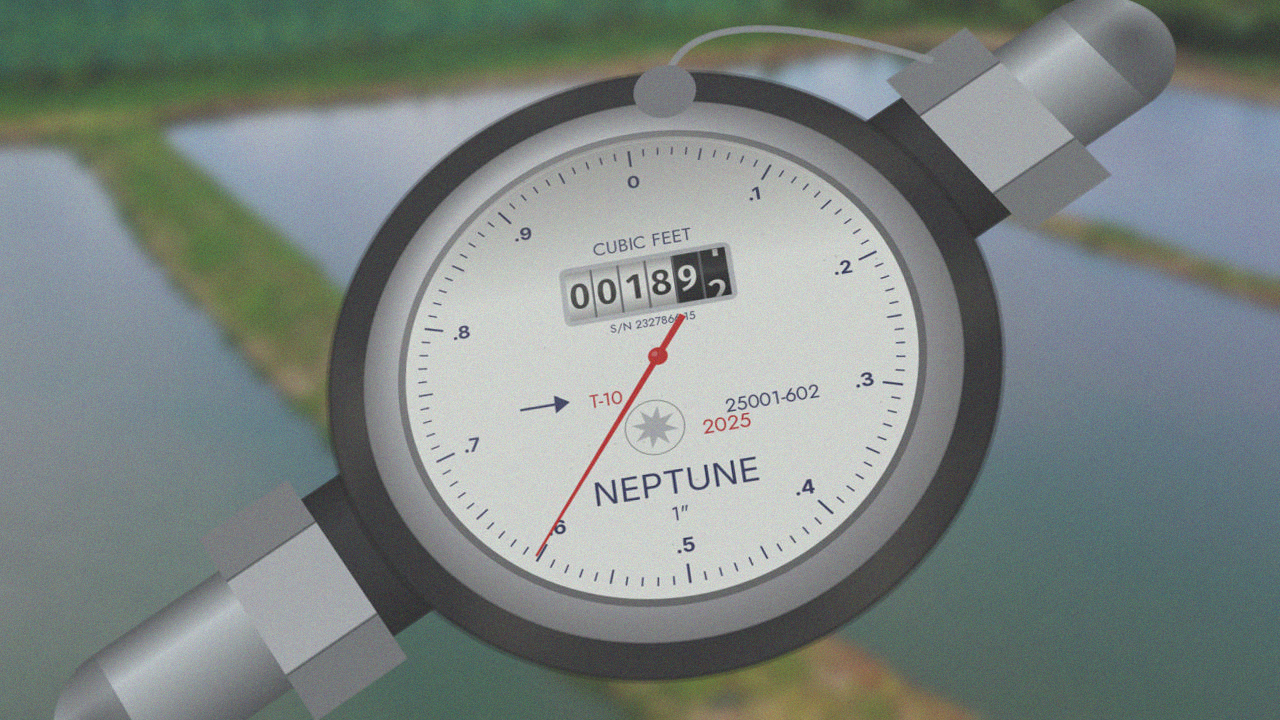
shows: 1891.60 ft³
